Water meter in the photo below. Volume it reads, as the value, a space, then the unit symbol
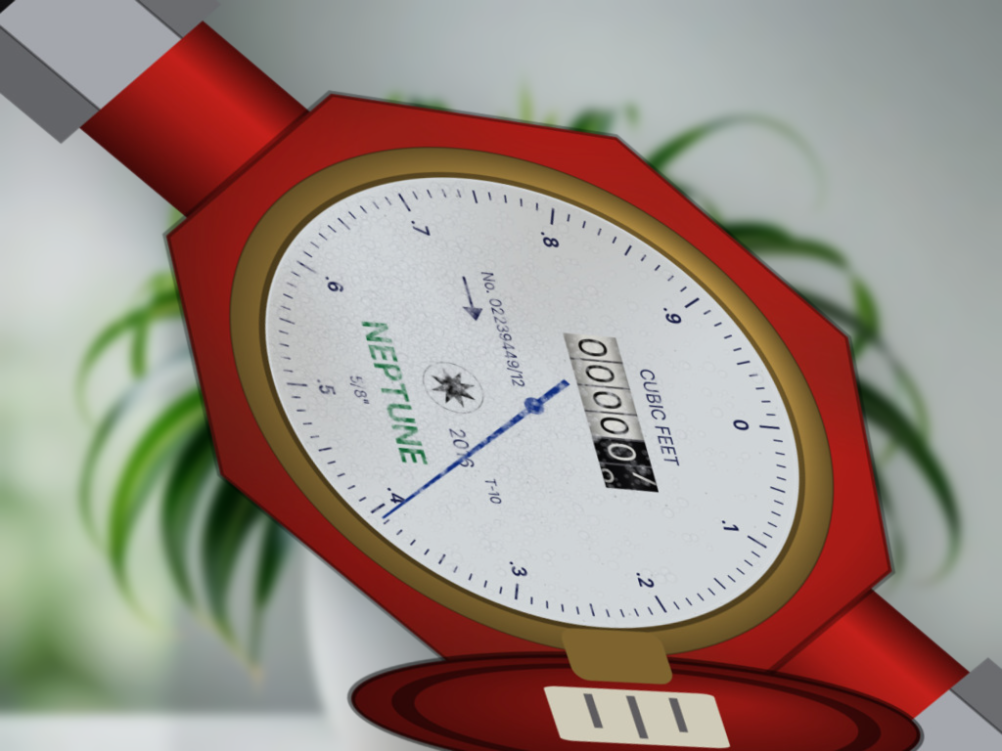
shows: 7.39 ft³
